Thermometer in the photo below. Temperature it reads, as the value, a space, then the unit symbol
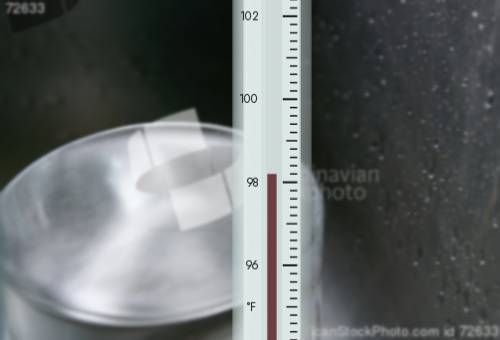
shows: 98.2 °F
